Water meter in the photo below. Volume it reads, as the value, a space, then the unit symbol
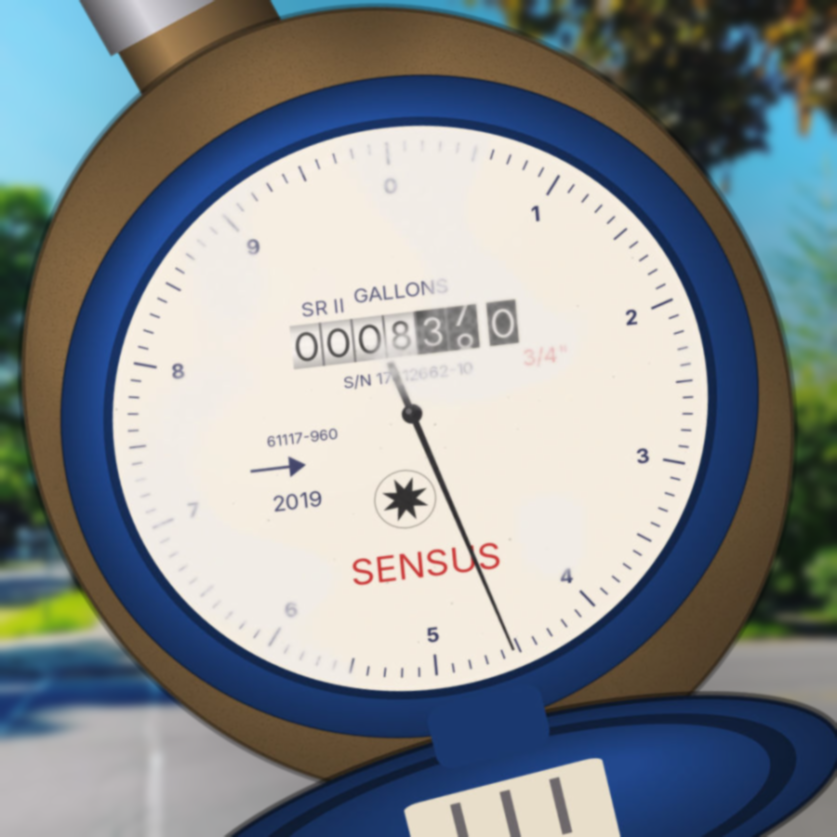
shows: 8374.5 gal
